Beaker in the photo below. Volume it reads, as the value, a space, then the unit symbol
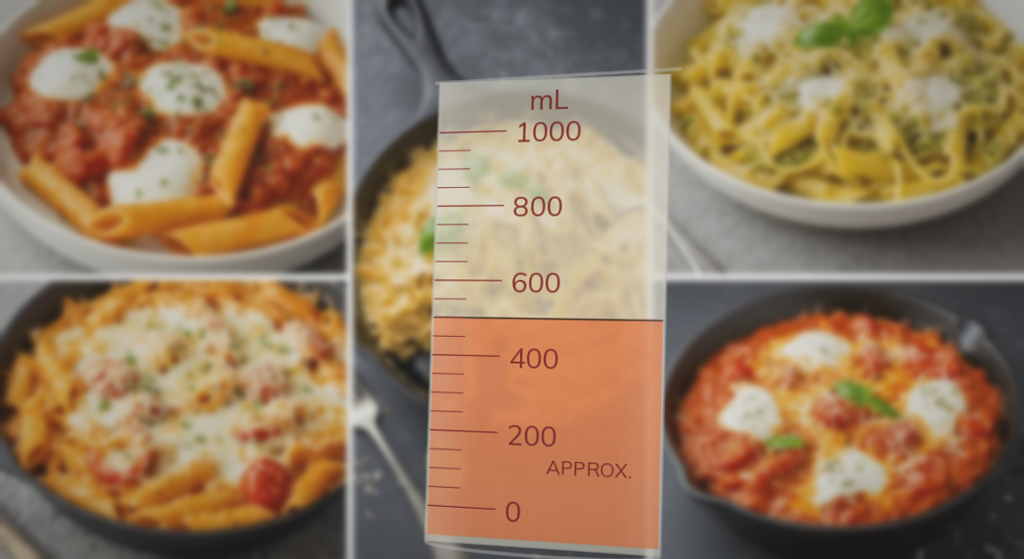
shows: 500 mL
